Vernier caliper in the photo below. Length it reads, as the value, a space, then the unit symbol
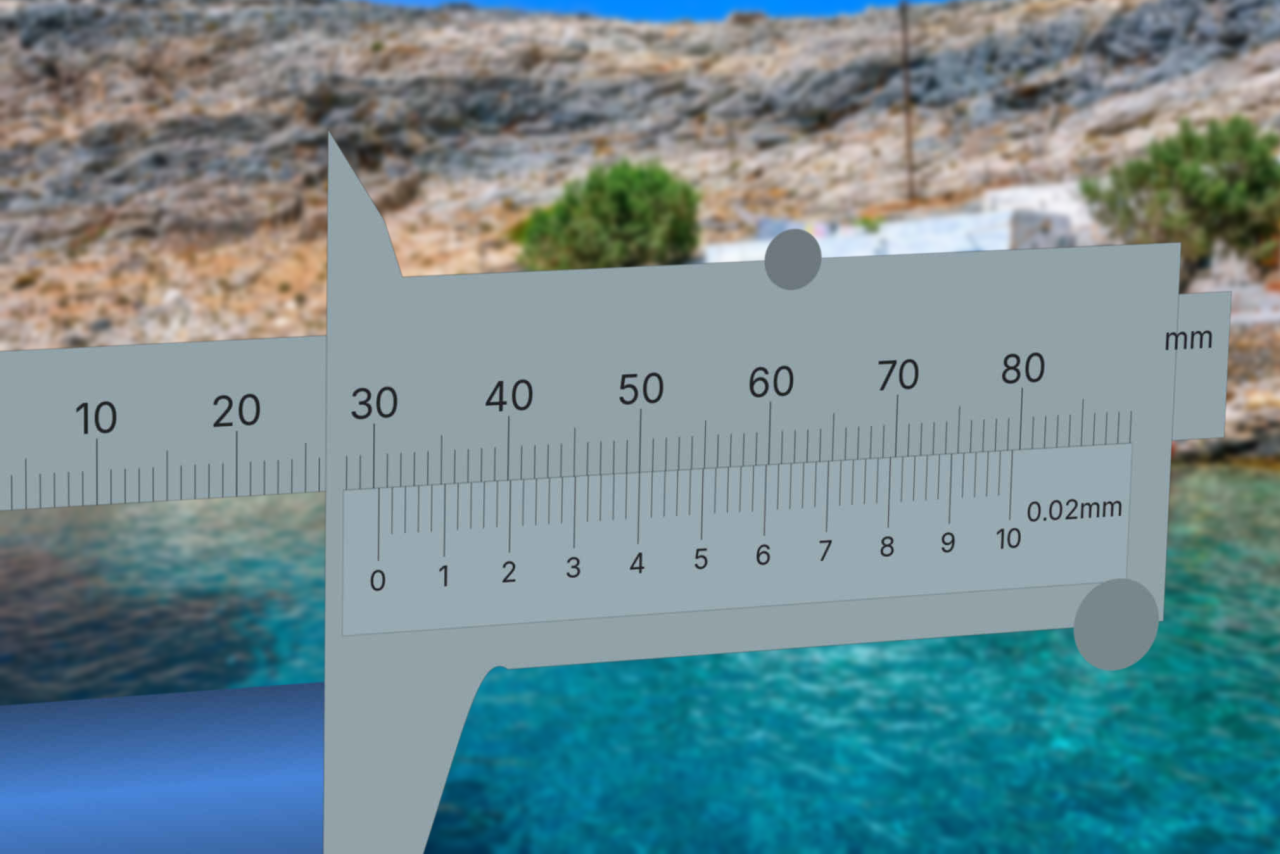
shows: 30.4 mm
